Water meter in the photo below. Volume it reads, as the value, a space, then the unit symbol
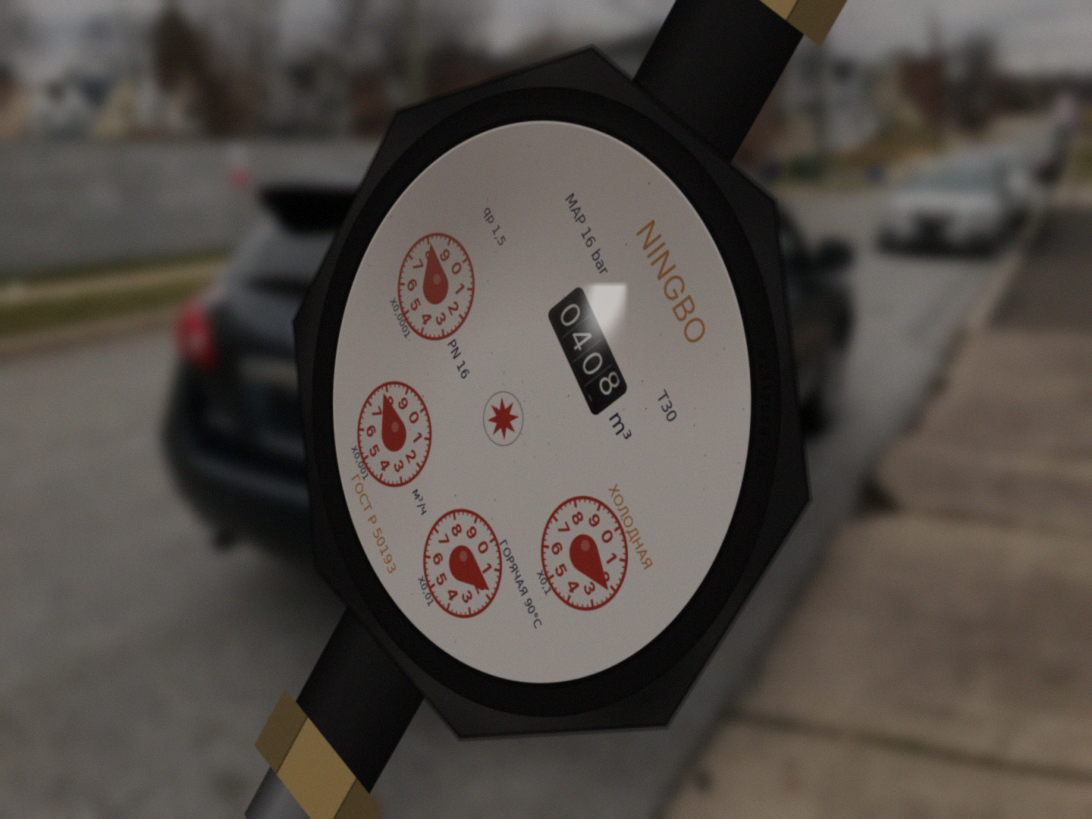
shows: 408.2178 m³
